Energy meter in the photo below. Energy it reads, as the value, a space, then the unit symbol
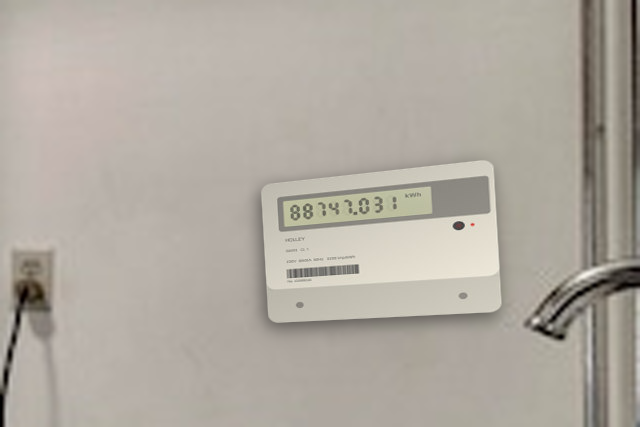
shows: 88747.031 kWh
